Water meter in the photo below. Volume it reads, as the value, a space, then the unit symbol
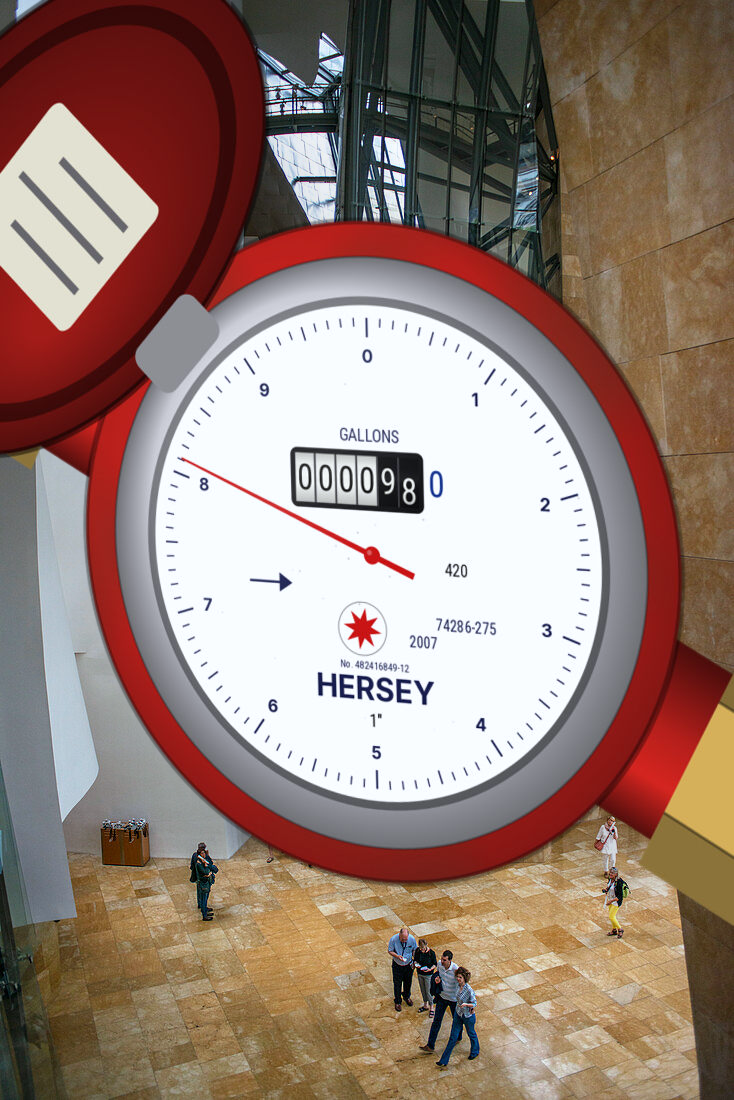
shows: 978.1 gal
